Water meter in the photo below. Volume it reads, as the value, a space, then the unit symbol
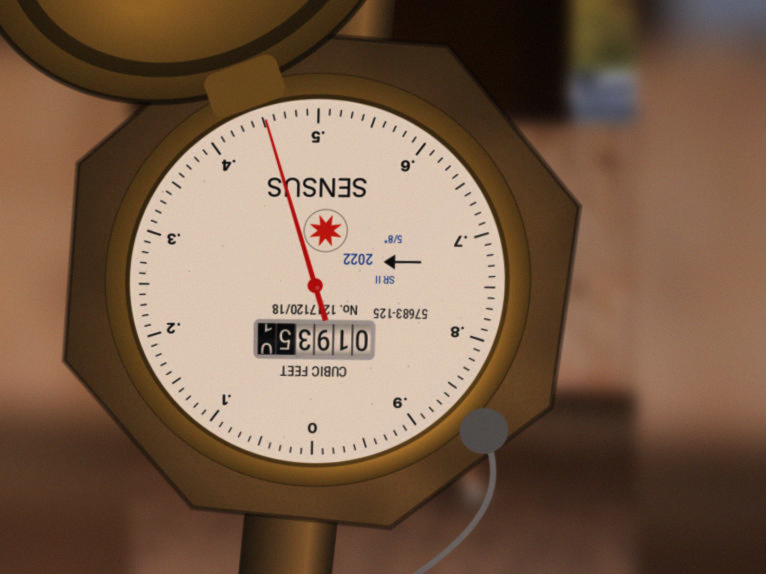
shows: 19350.45 ft³
